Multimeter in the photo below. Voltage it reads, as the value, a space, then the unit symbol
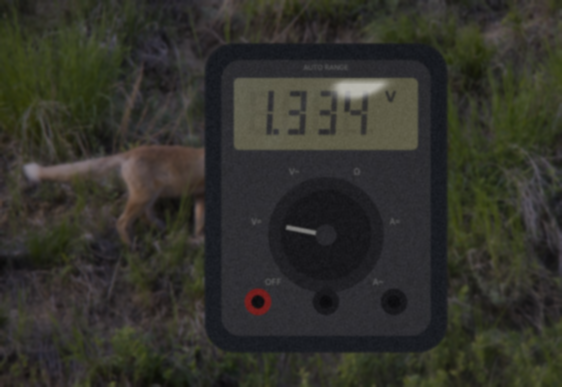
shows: 1.334 V
